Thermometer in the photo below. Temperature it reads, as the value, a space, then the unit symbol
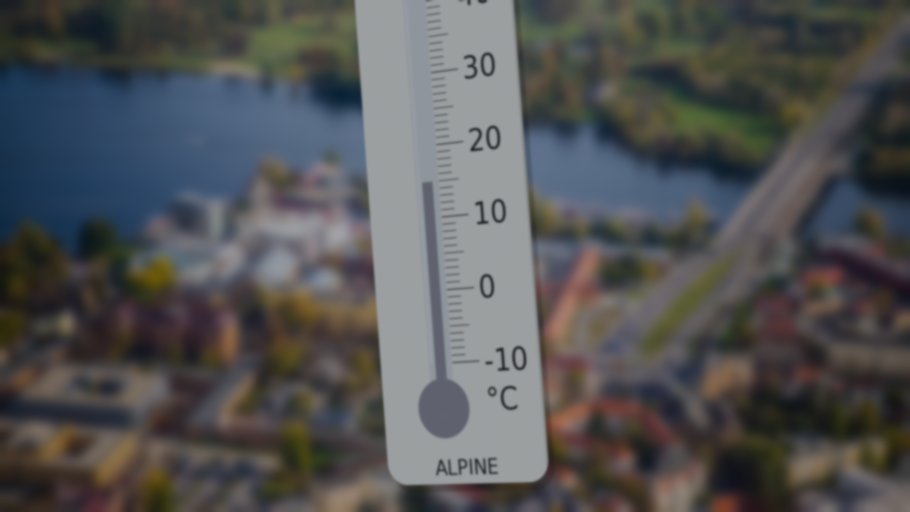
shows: 15 °C
